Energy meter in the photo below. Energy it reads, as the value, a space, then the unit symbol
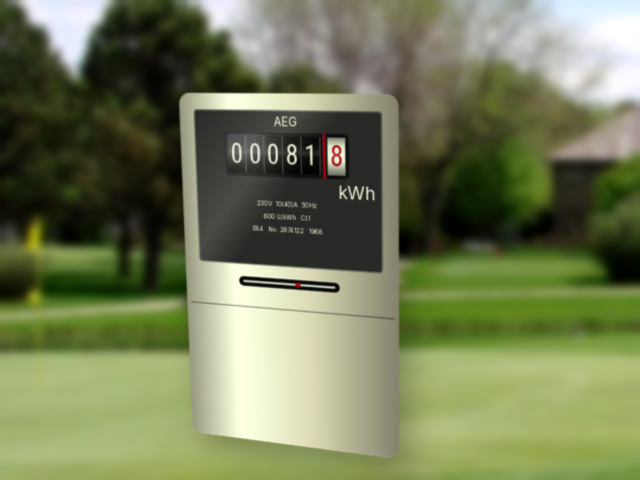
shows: 81.8 kWh
